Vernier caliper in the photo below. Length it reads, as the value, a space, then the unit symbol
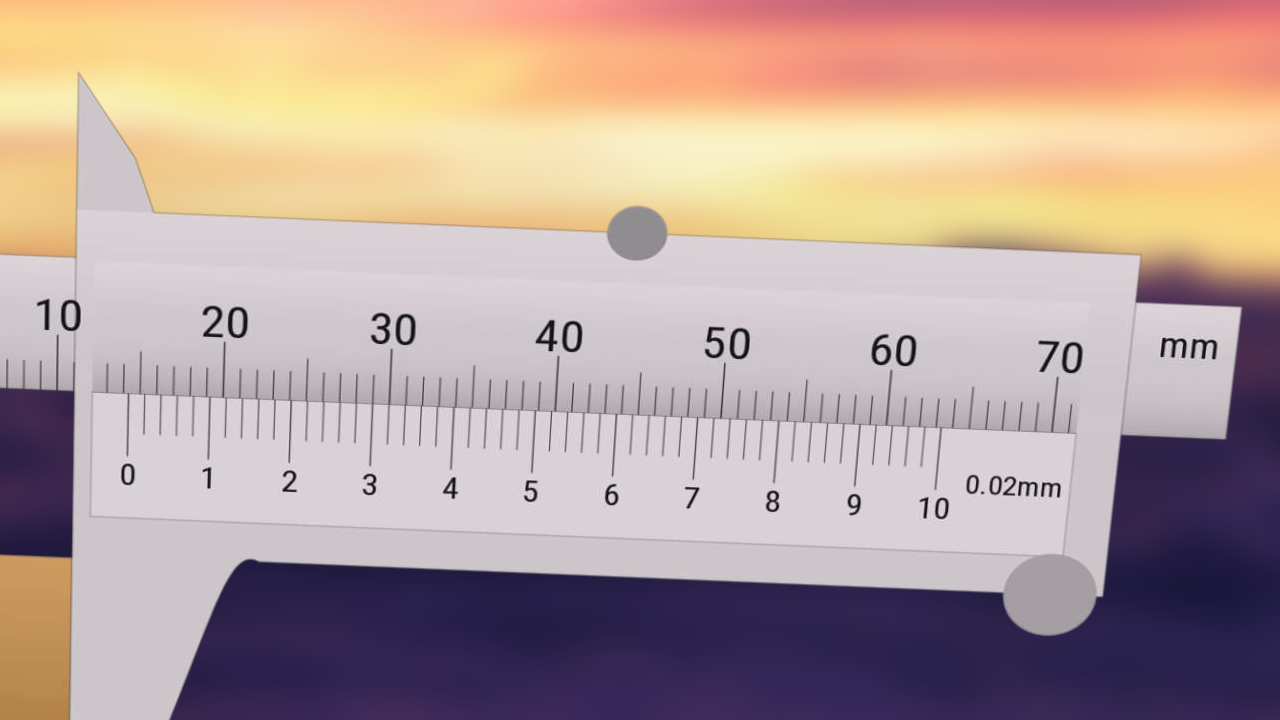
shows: 14.3 mm
